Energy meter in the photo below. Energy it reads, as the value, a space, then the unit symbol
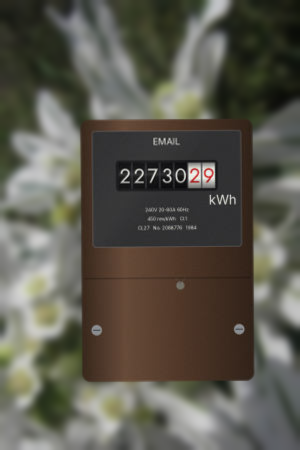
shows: 22730.29 kWh
